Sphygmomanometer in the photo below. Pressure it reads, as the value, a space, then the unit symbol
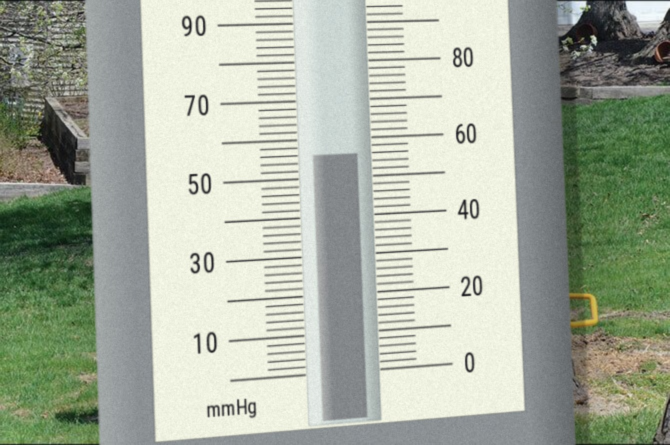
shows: 56 mmHg
